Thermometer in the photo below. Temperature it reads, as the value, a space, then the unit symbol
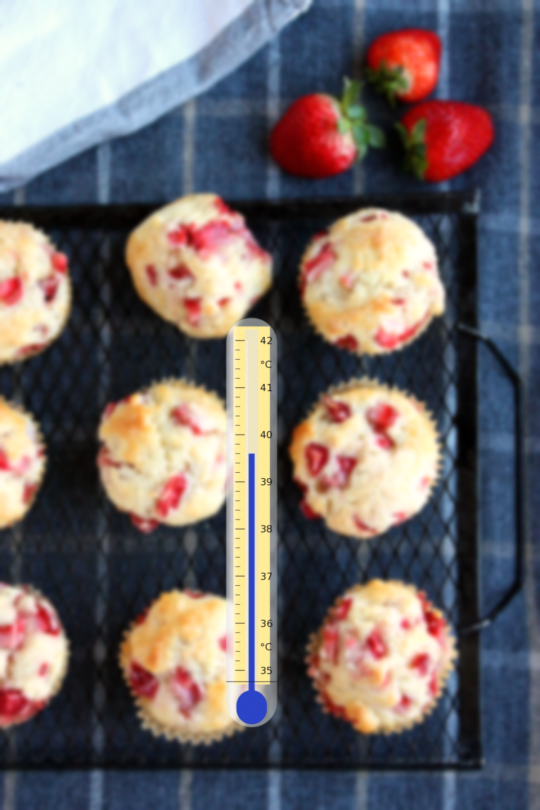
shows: 39.6 °C
